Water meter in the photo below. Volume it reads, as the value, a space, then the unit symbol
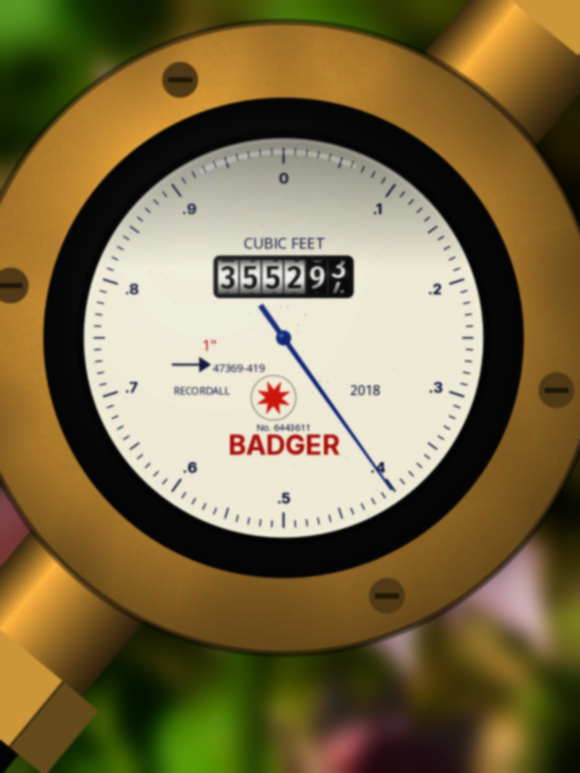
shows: 355293.40 ft³
